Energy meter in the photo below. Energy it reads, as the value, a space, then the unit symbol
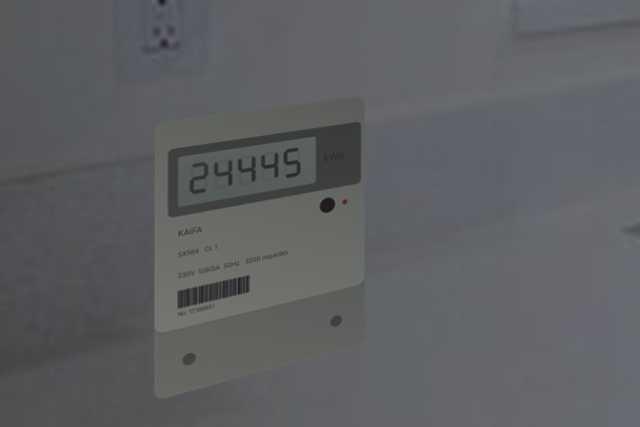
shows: 24445 kWh
